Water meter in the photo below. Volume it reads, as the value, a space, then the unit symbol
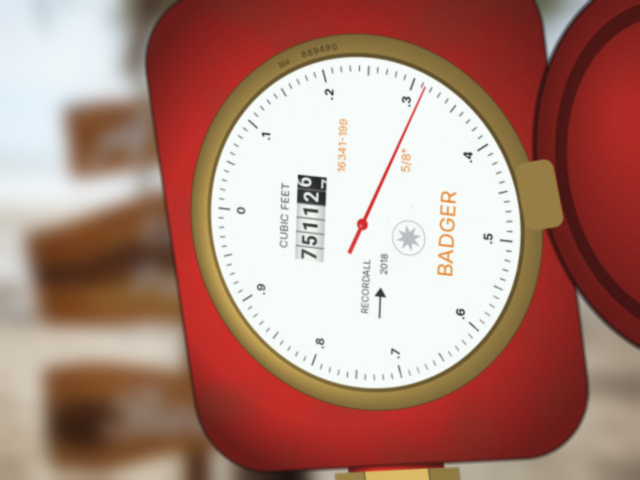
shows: 751126.31 ft³
